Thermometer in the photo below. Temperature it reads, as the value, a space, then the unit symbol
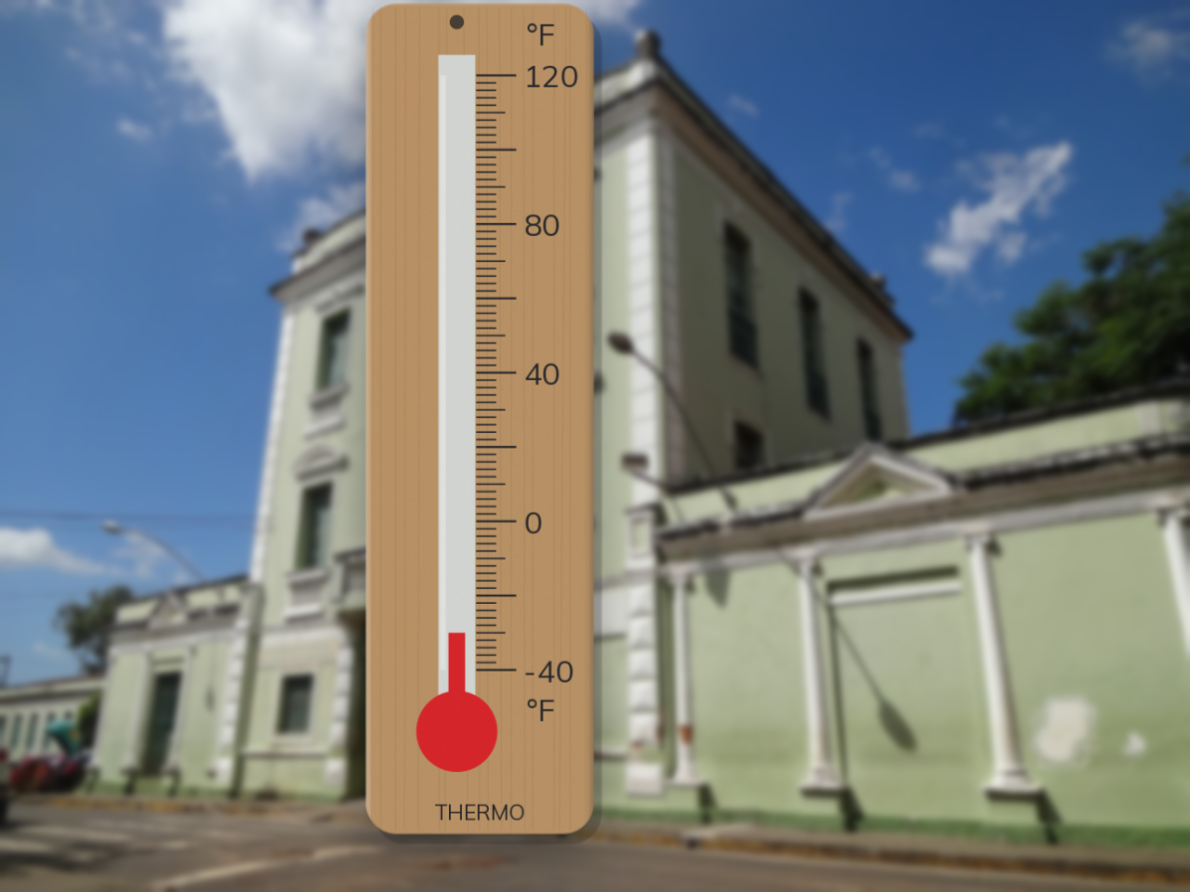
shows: -30 °F
